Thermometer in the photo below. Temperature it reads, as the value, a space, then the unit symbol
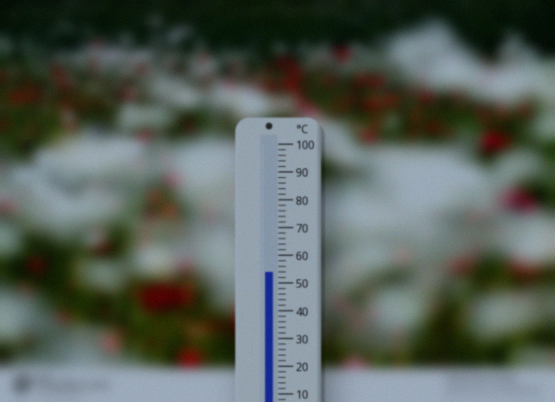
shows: 54 °C
